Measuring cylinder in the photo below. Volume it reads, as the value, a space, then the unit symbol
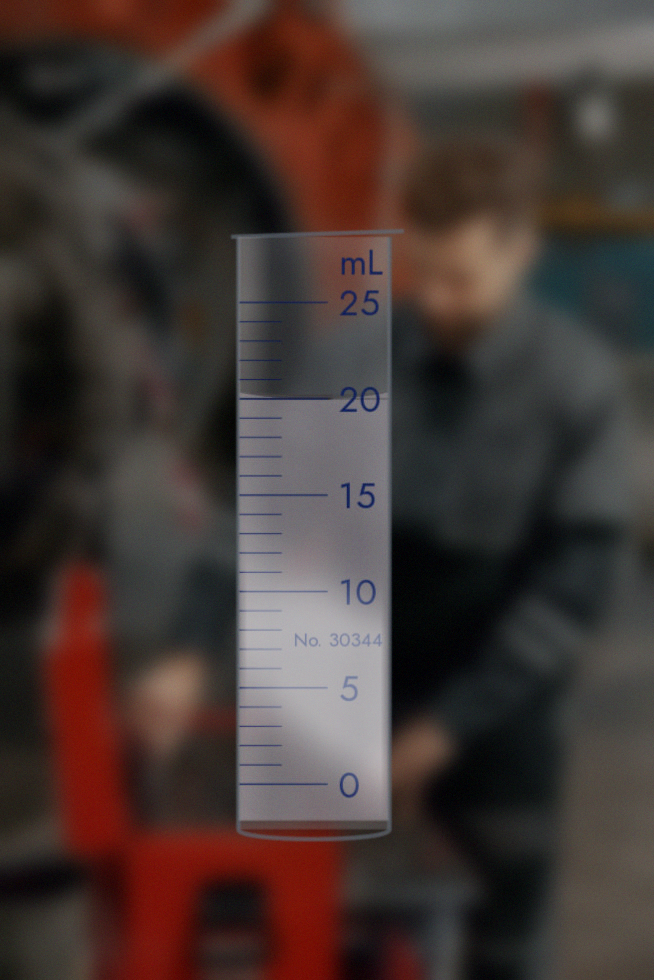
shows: 20 mL
